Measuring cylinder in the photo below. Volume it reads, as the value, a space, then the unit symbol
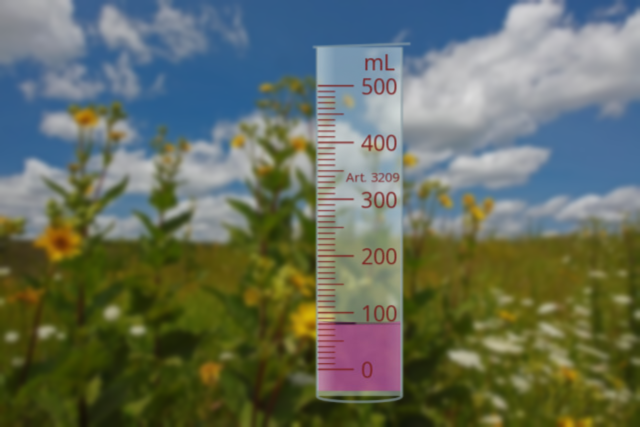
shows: 80 mL
